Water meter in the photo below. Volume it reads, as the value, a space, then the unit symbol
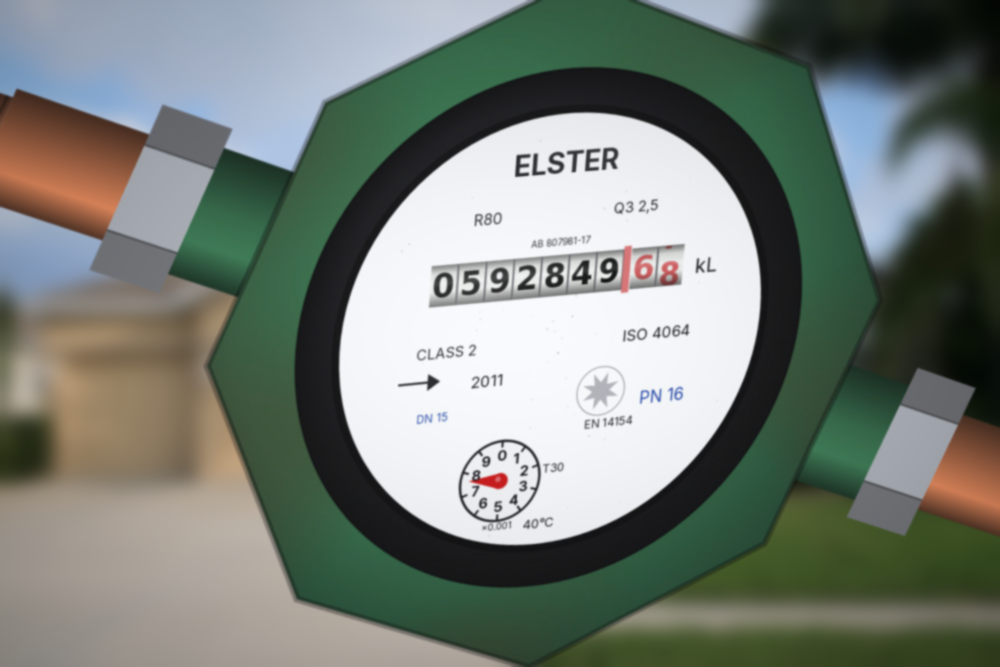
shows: 592849.677 kL
